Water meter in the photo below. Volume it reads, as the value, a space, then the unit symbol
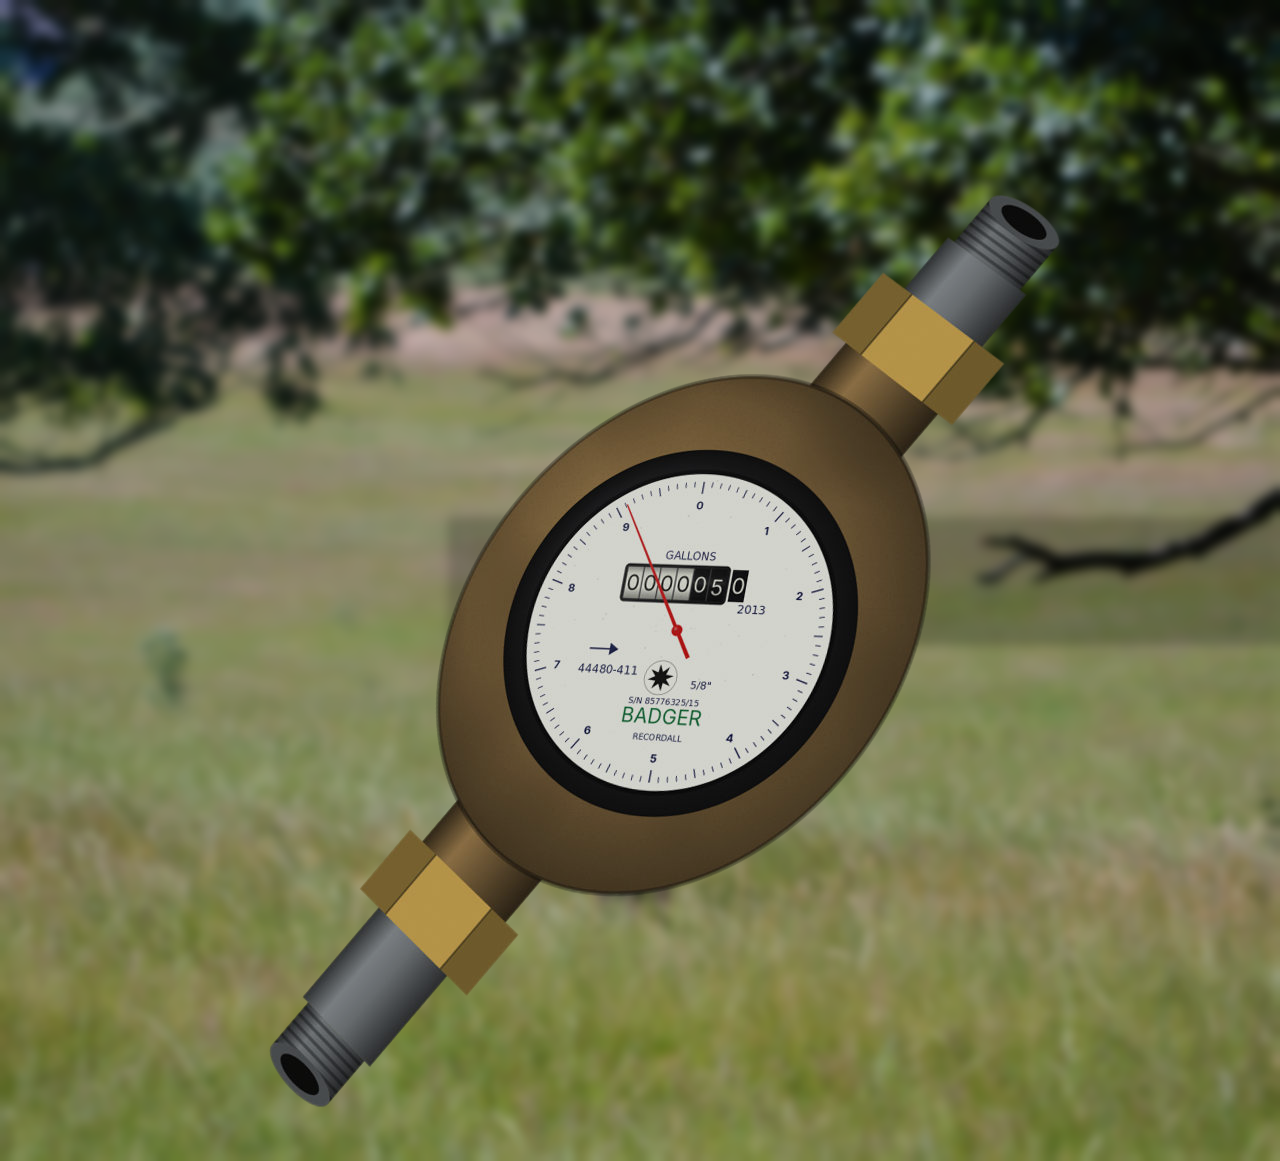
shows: 49.1 gal
